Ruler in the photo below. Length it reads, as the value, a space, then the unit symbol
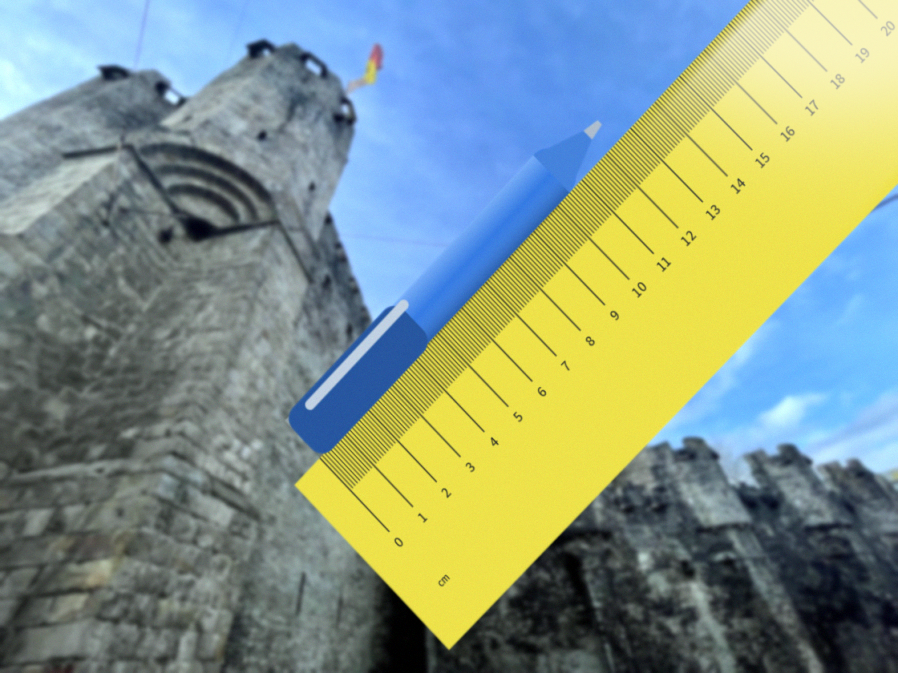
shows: 12.5 cm
